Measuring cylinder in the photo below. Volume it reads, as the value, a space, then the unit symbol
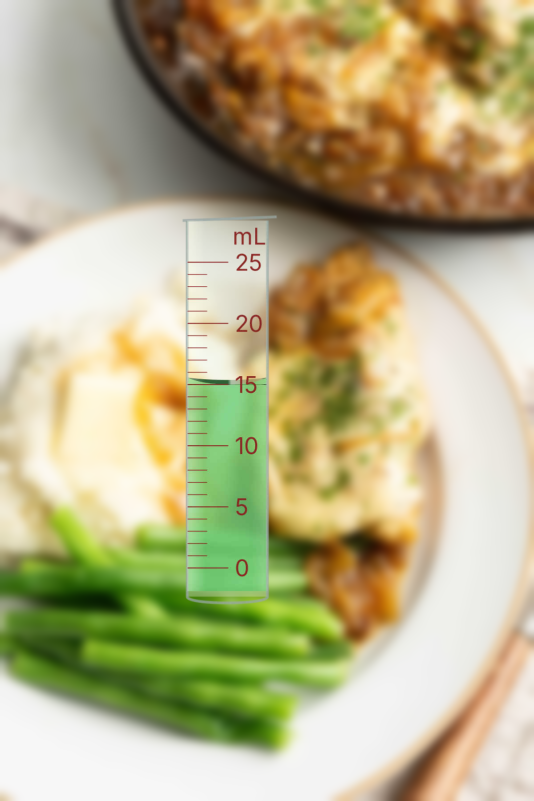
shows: 15 mL
